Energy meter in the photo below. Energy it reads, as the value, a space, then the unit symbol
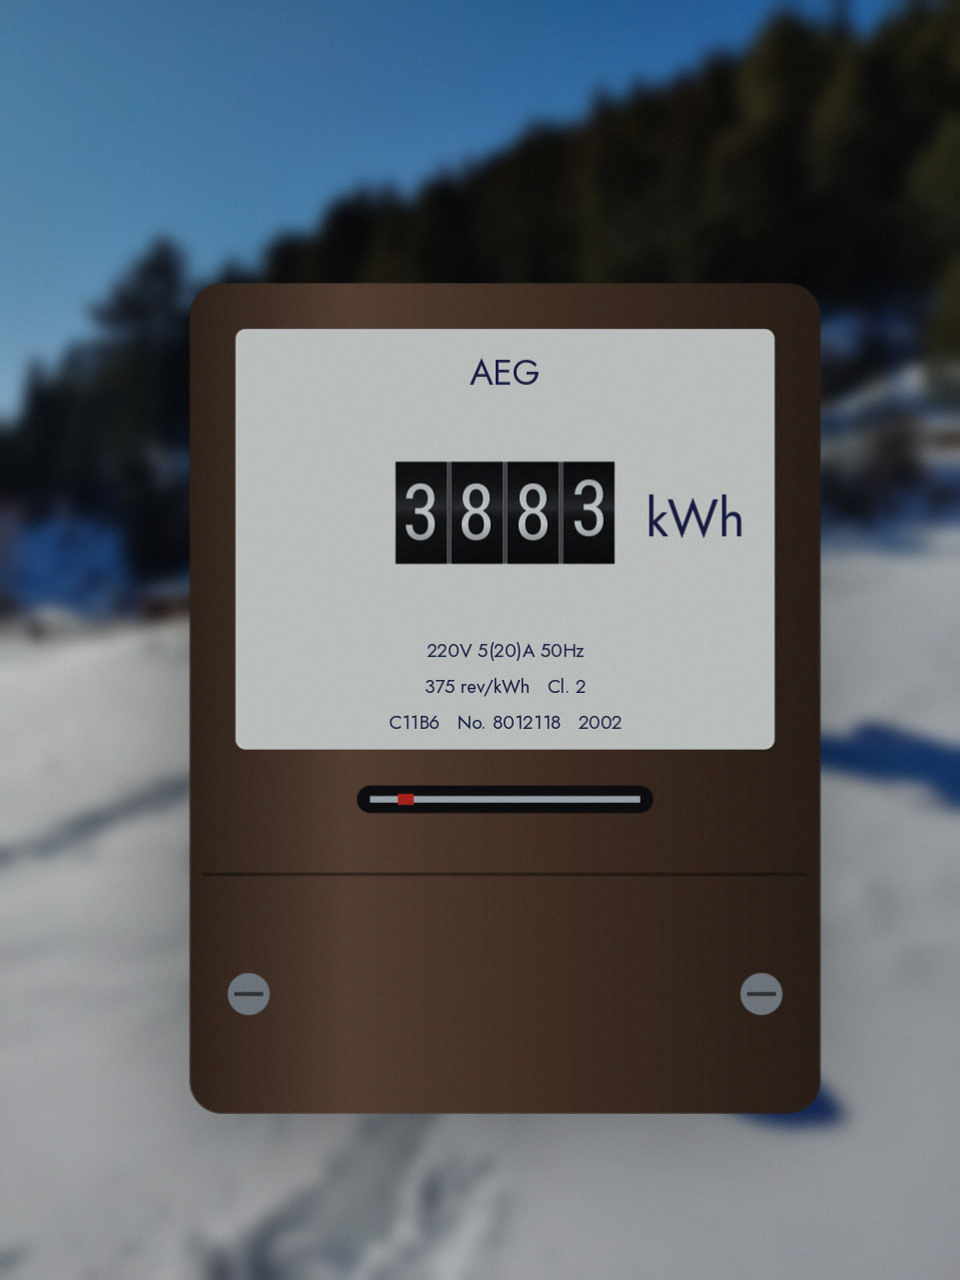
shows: 3883 kWh
